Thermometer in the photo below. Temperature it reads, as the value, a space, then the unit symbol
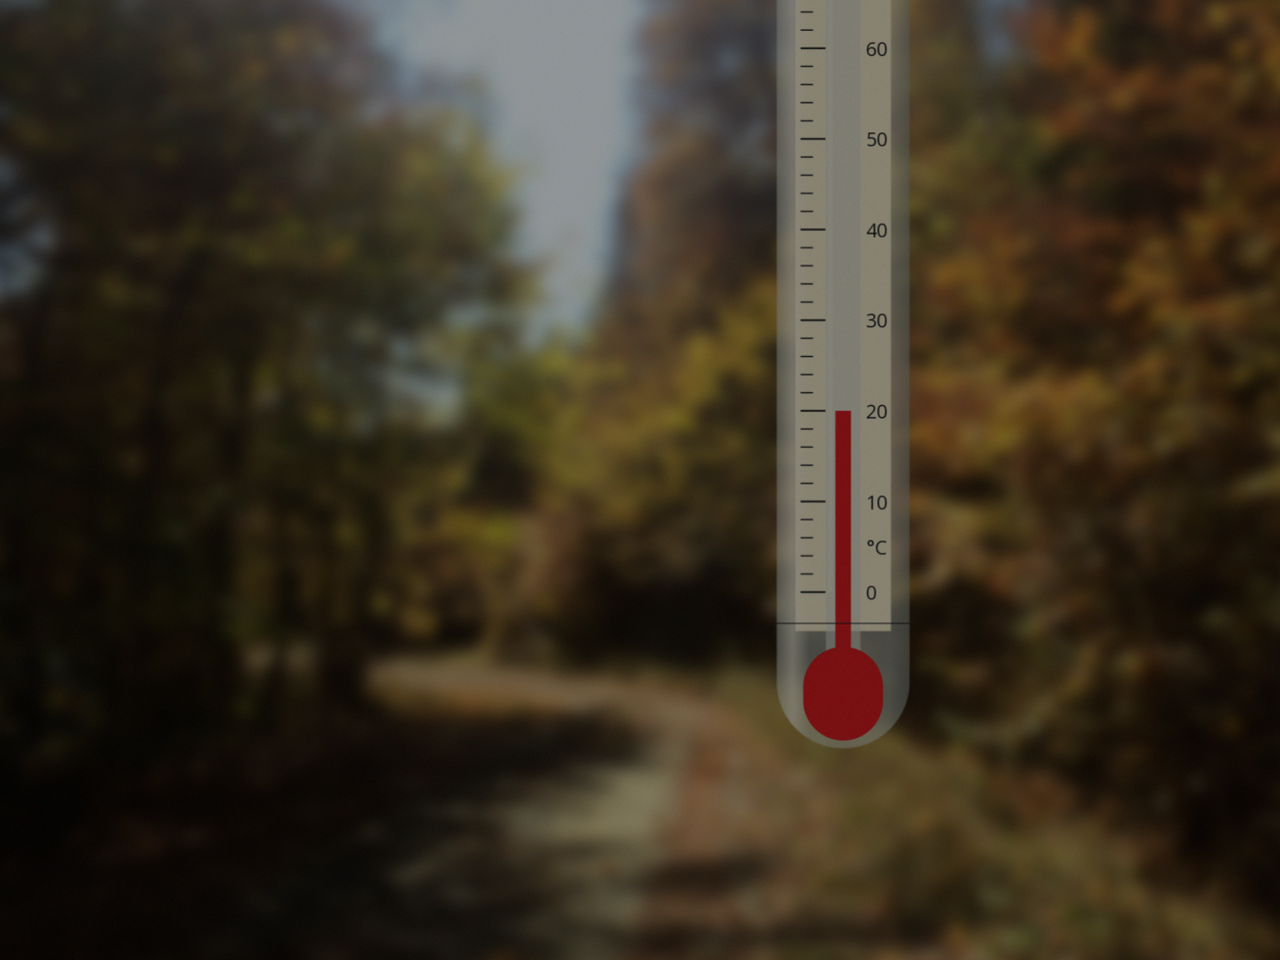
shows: 20 °C
